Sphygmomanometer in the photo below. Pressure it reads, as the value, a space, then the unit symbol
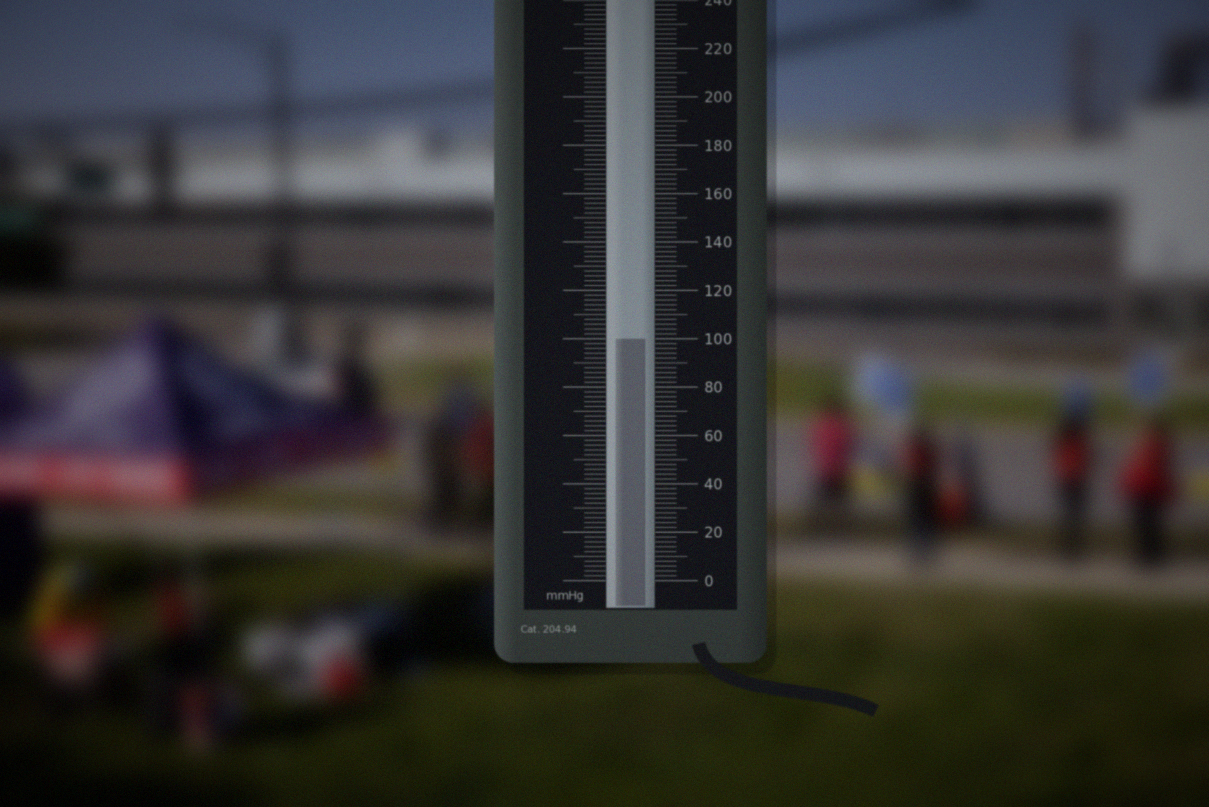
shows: 100 mmHg
